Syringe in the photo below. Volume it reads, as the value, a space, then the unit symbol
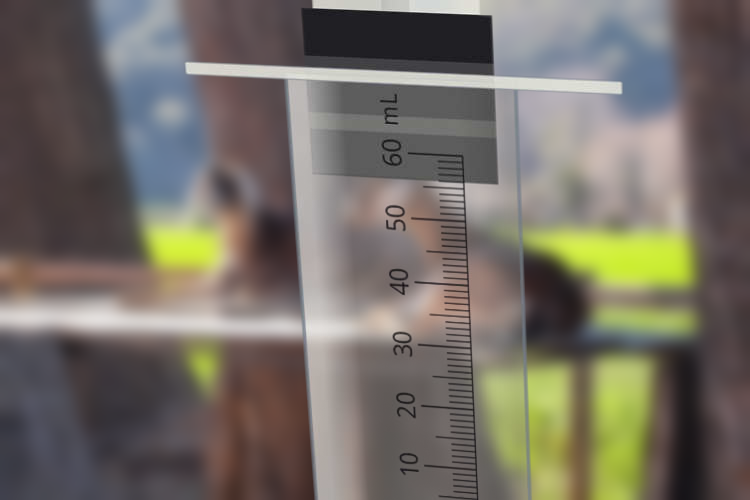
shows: 56 mL
